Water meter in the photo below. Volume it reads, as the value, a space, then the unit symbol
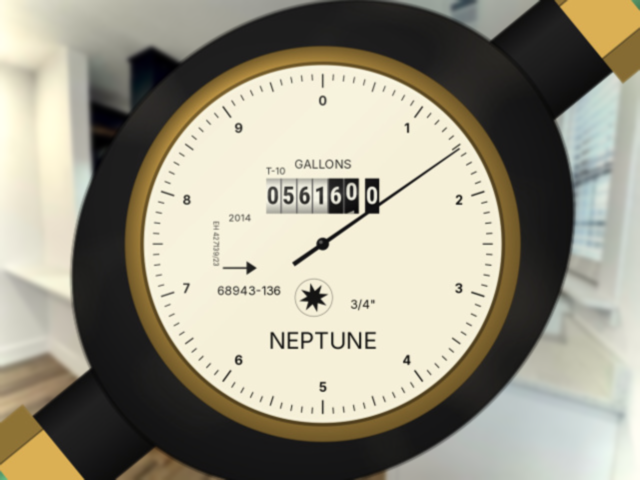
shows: 561601.5 gal
